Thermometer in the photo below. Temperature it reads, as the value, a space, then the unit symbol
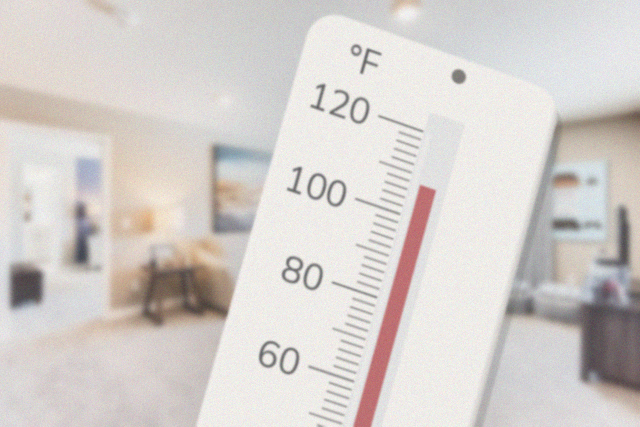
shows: 108 °F
